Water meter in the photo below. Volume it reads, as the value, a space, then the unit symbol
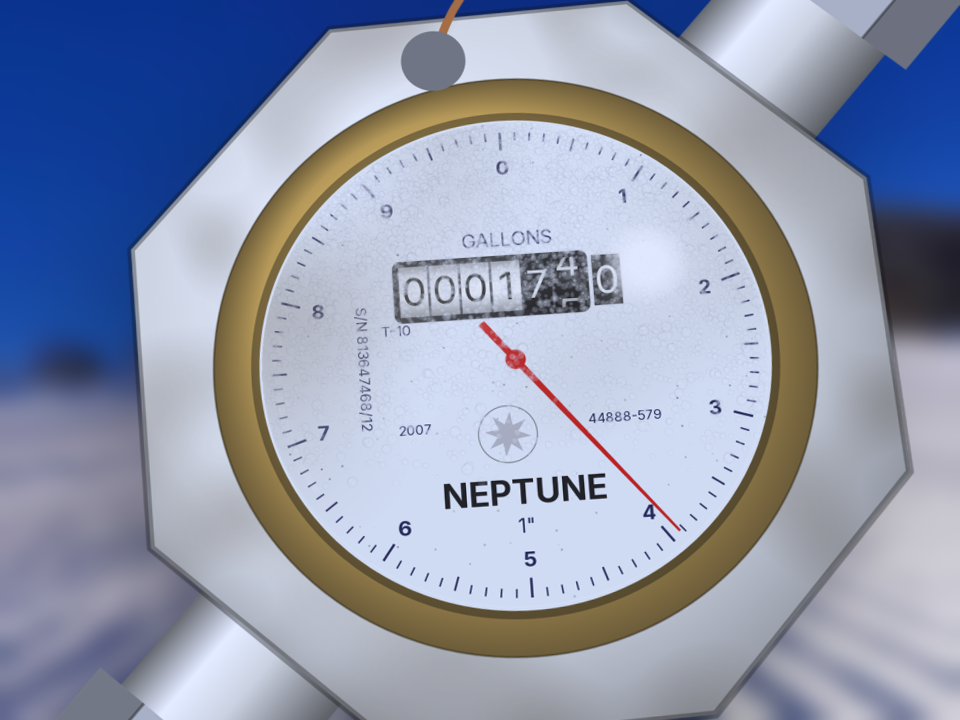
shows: 1743.9 gal
